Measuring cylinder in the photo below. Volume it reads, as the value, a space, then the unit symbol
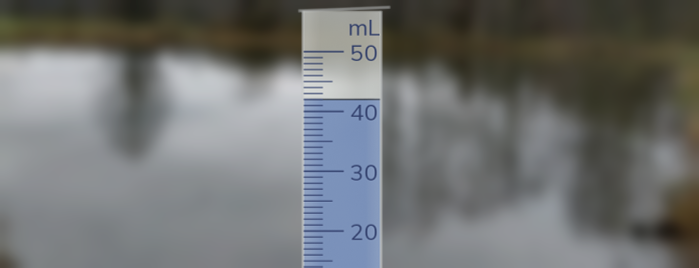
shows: 42 mL
